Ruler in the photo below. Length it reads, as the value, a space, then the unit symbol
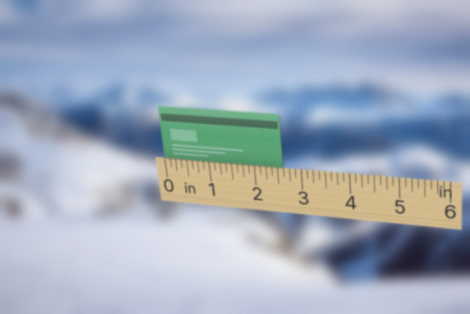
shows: 2.625 in
